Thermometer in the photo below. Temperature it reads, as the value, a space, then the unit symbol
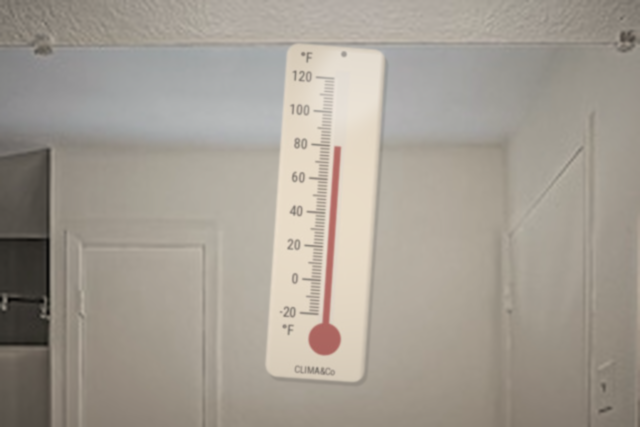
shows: 80 °F
